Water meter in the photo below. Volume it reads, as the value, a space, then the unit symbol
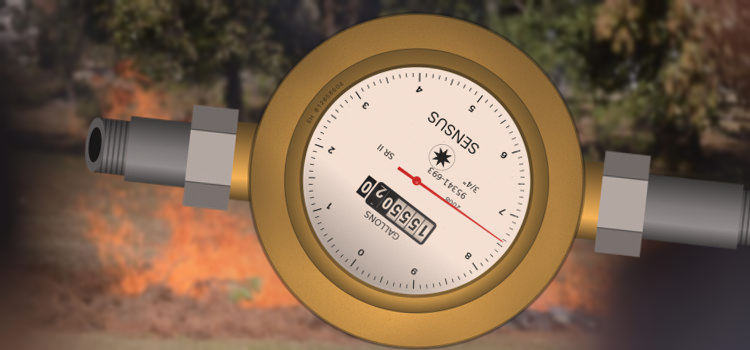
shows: 1555017.4 gal
